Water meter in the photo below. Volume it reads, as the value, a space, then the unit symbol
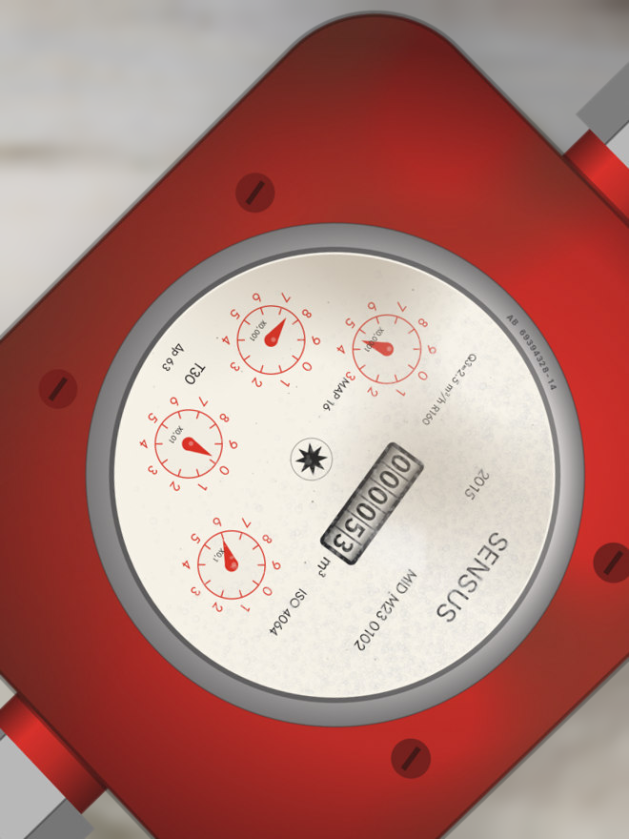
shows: 53.5974 m³
